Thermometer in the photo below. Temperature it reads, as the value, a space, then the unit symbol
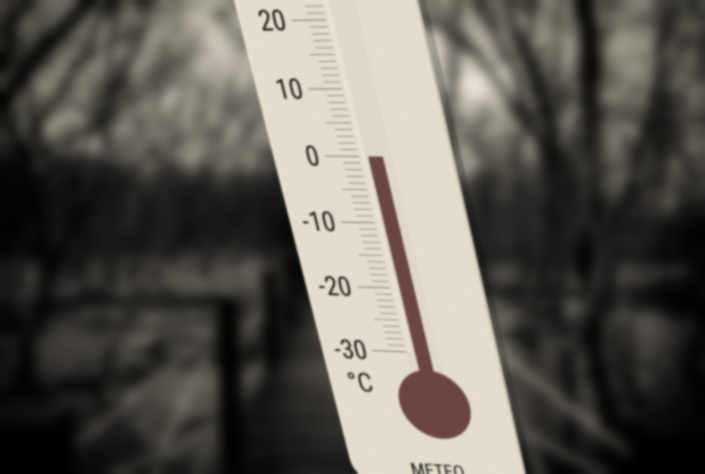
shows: 0 °C
